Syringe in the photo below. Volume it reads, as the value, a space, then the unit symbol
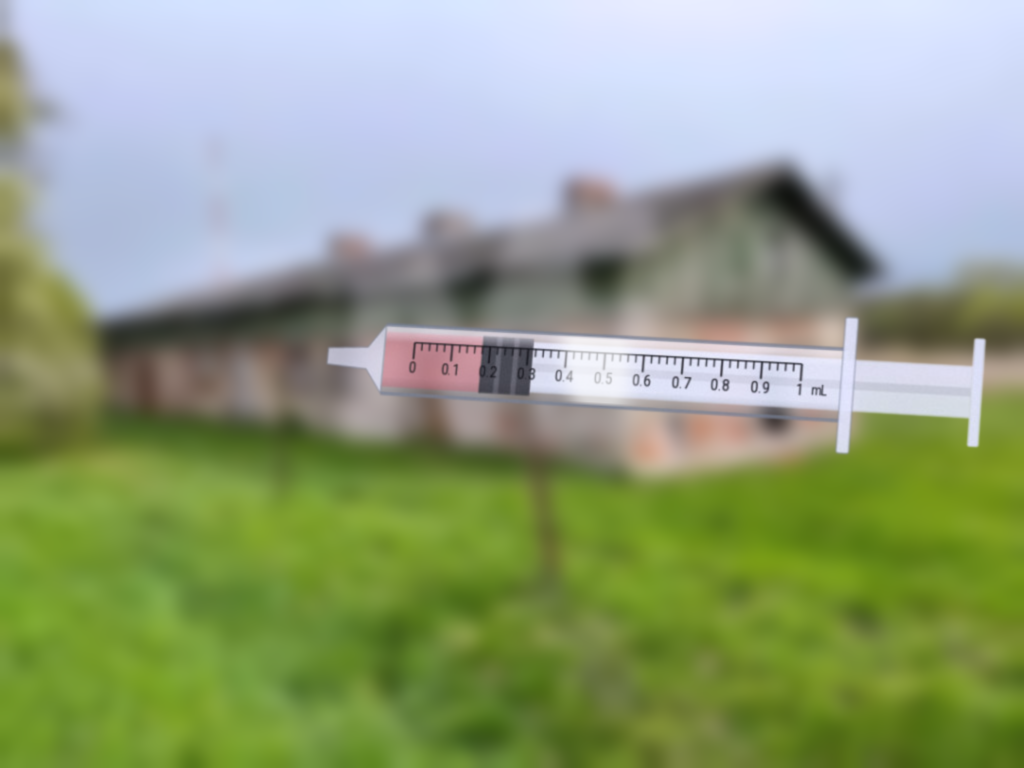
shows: 0.18 mL
